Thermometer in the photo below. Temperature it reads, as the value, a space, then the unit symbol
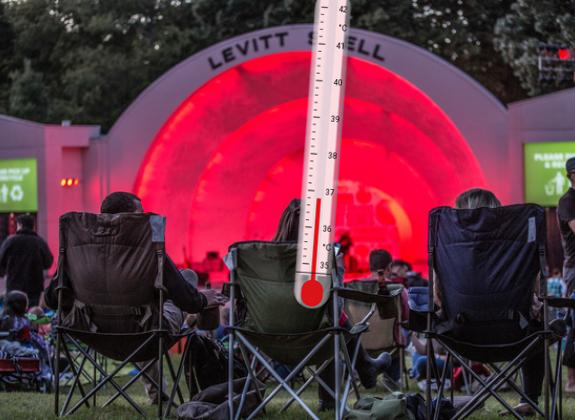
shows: 36.8 °C
